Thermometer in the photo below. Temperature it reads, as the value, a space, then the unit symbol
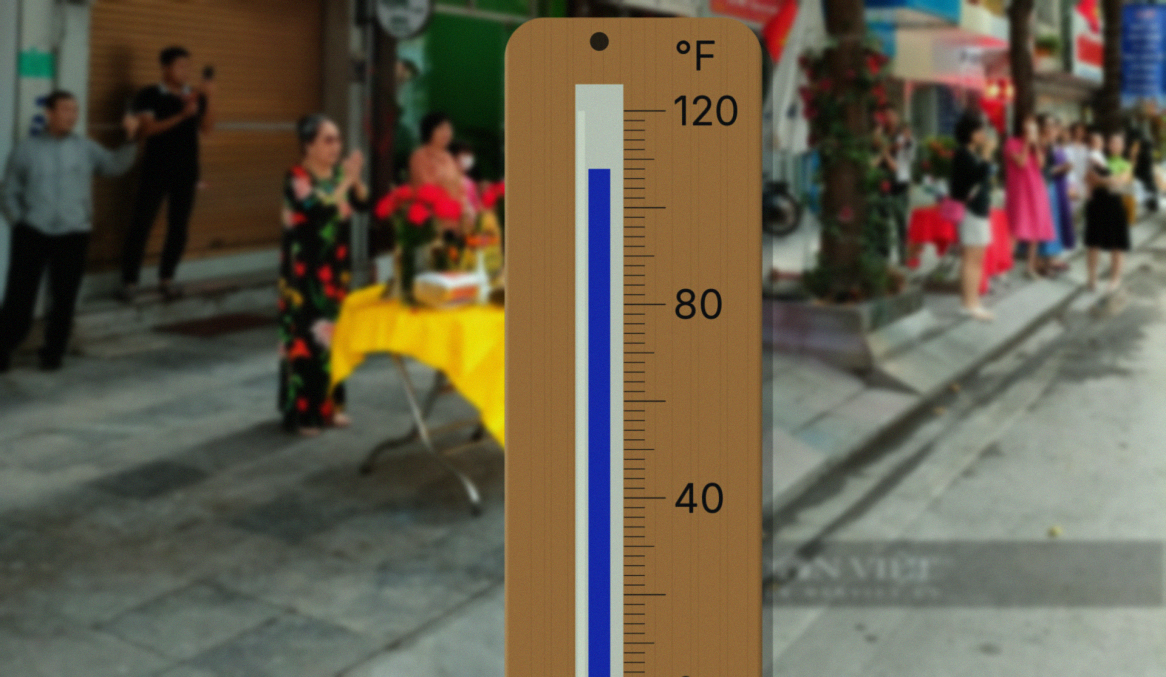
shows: 108 °F
